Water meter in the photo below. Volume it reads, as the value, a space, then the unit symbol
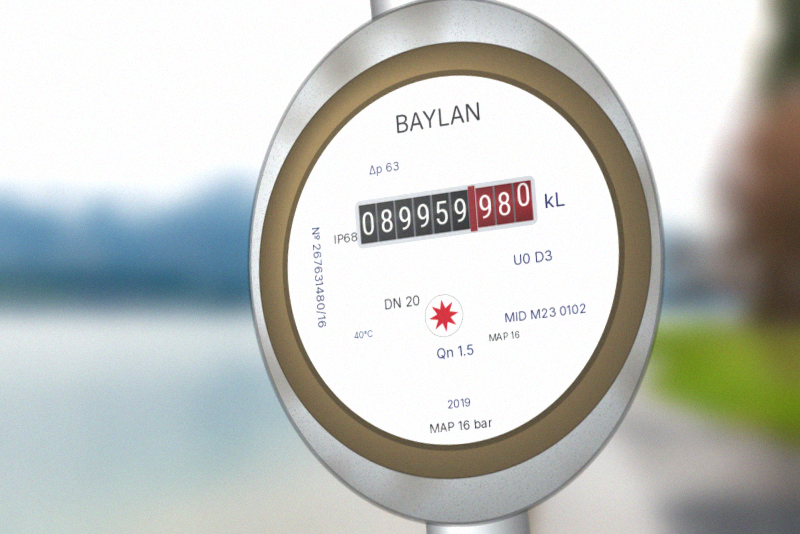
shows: 89959.980 kL
